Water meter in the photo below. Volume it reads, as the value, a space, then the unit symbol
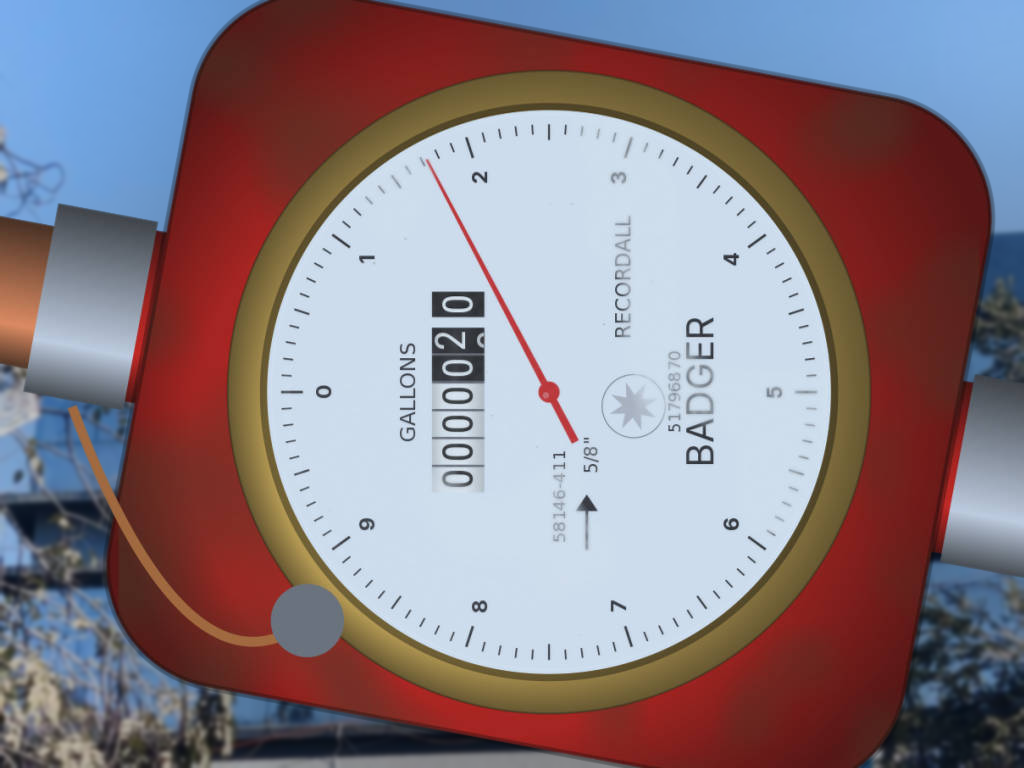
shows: 21.7 gal
